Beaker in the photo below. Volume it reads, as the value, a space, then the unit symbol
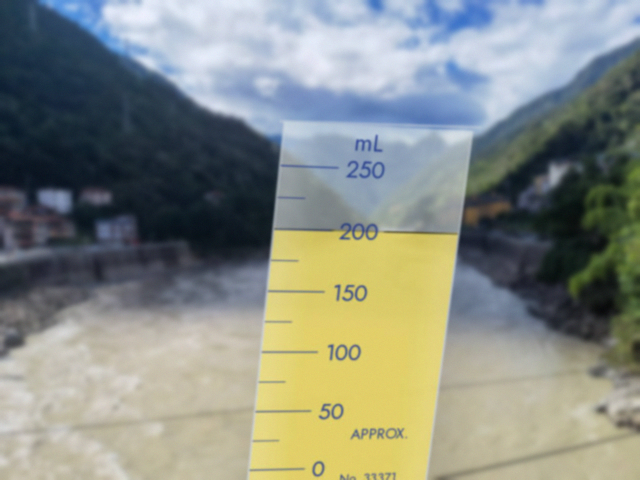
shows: 200 mL
